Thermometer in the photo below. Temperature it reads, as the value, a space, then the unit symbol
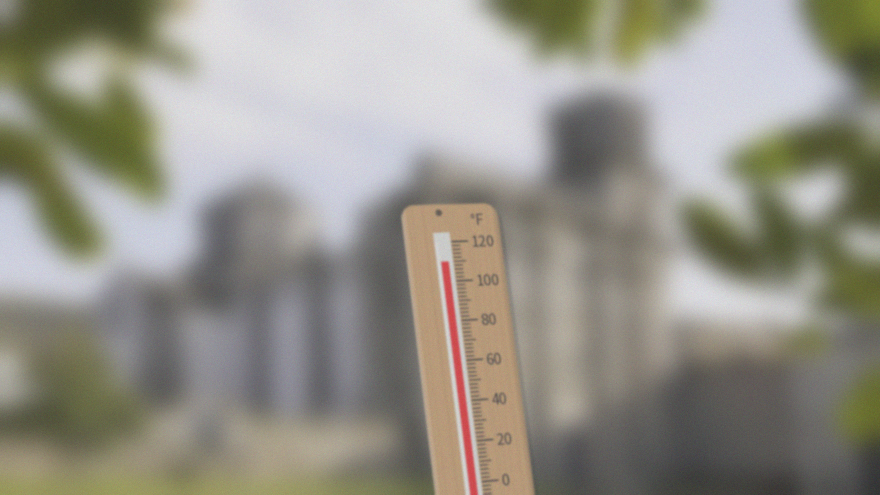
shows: 110 °F
